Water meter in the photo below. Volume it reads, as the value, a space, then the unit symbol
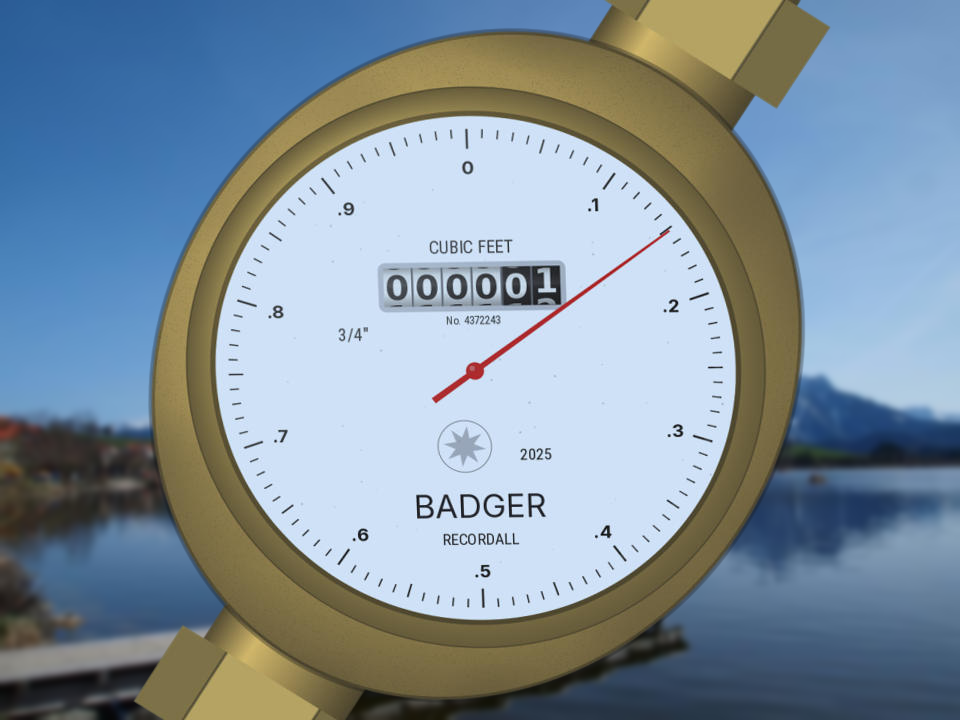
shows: 1.15 ft³
